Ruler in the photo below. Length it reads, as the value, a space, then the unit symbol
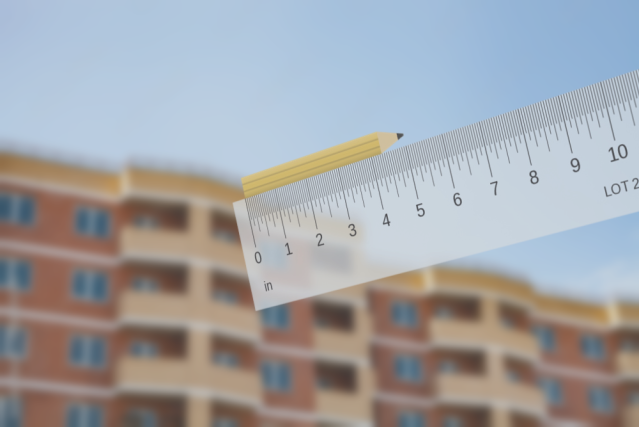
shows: 5 in
